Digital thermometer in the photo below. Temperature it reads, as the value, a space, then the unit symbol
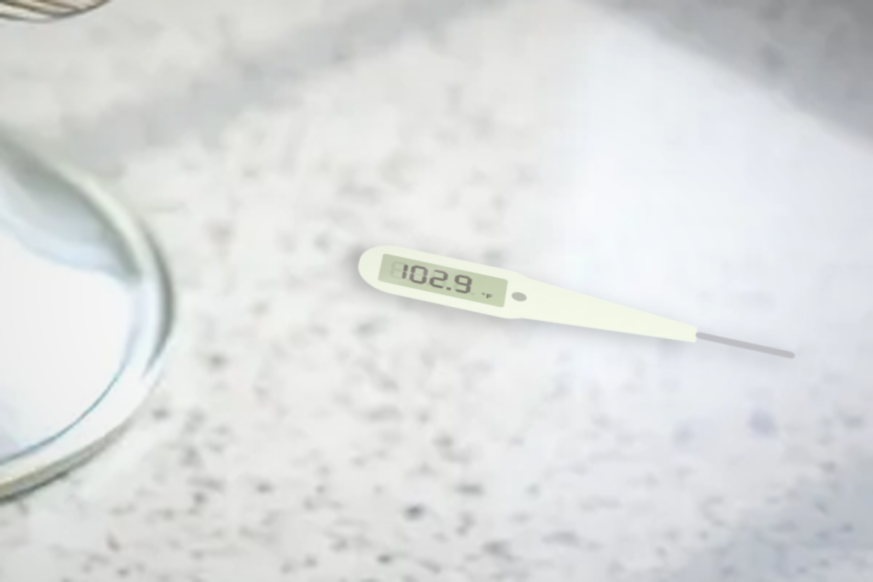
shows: 102.9 °F
